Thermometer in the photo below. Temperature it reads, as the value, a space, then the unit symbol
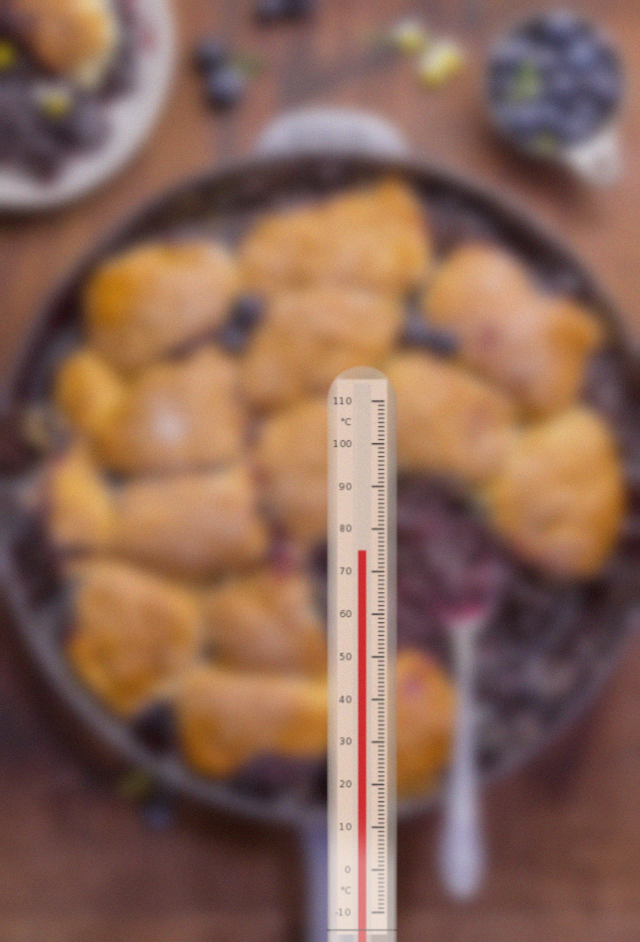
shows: 75 °C
